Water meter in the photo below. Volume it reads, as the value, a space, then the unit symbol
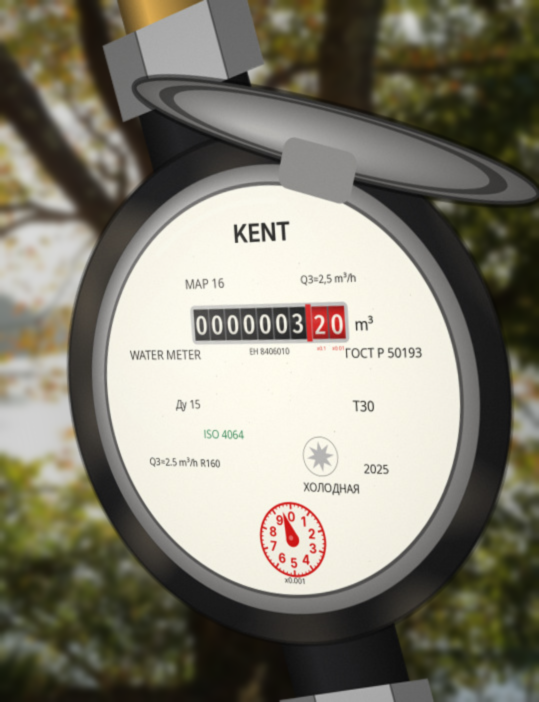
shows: 3.199 m³
